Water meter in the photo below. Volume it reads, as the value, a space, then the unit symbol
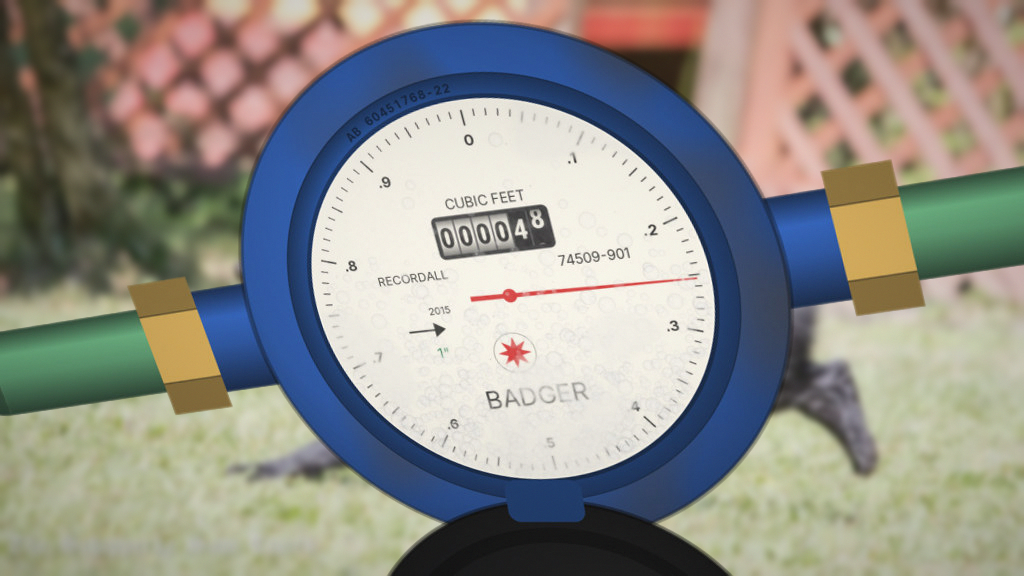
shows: 48.25 ft³
